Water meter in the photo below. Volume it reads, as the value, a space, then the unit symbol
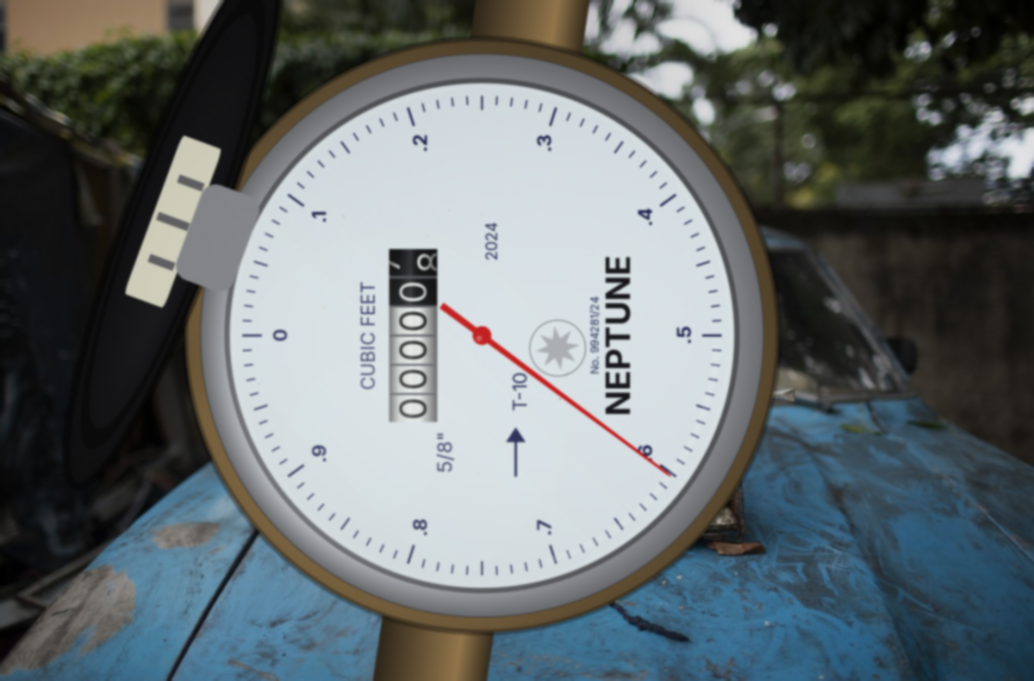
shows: 7.60 ft³
